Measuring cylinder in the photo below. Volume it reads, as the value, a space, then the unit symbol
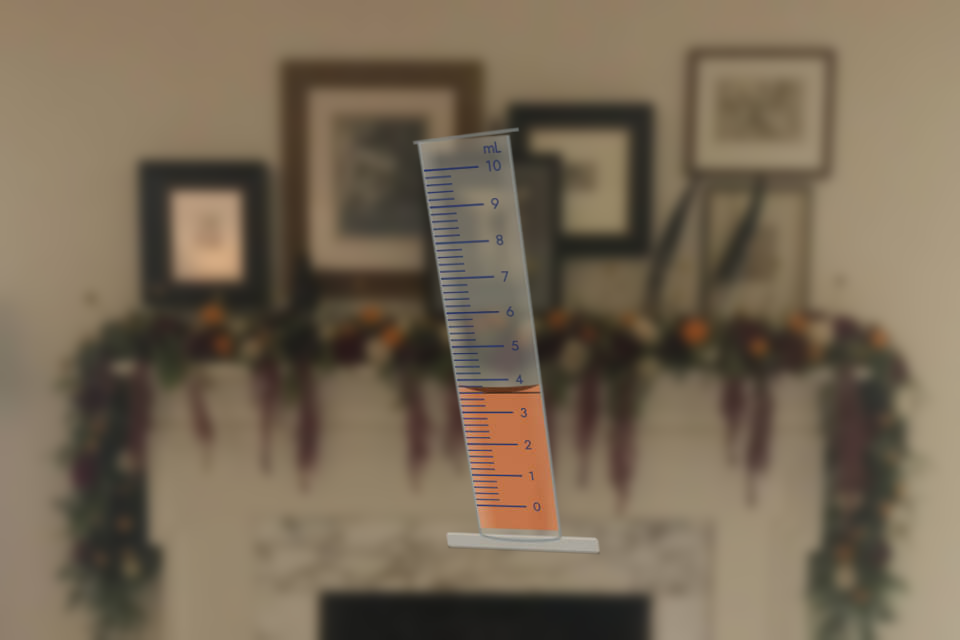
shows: 3.6 mL
